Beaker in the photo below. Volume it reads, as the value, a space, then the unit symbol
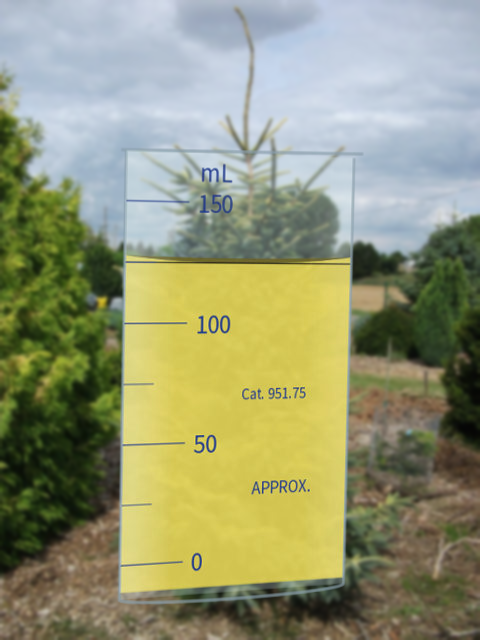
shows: 125 mL
